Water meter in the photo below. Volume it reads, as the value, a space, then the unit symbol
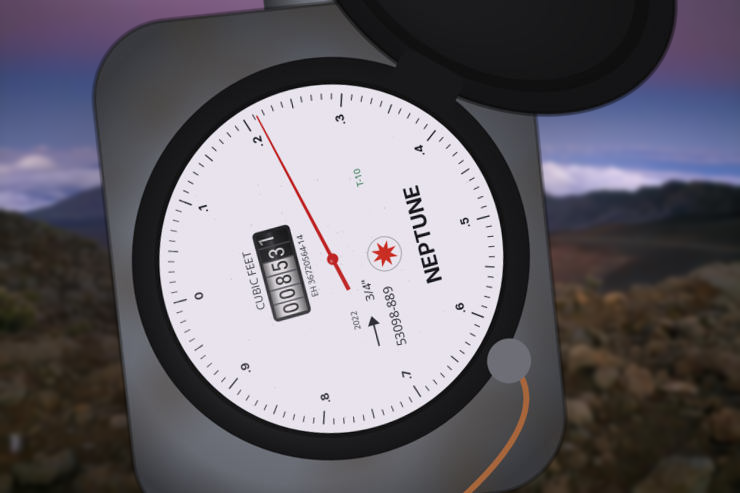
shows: 8531.21 ft³
